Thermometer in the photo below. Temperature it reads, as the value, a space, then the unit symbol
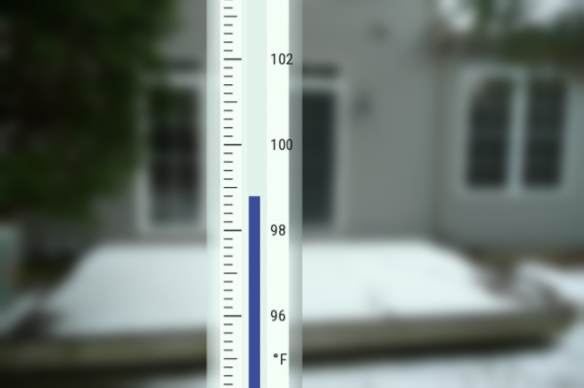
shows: 98.8 °F
